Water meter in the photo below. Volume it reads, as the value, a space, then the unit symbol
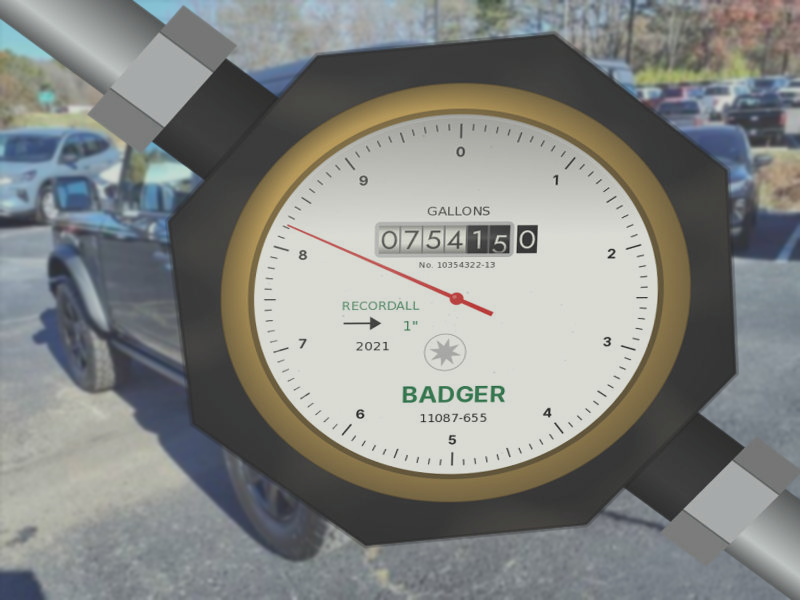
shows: 754148.2 gal
